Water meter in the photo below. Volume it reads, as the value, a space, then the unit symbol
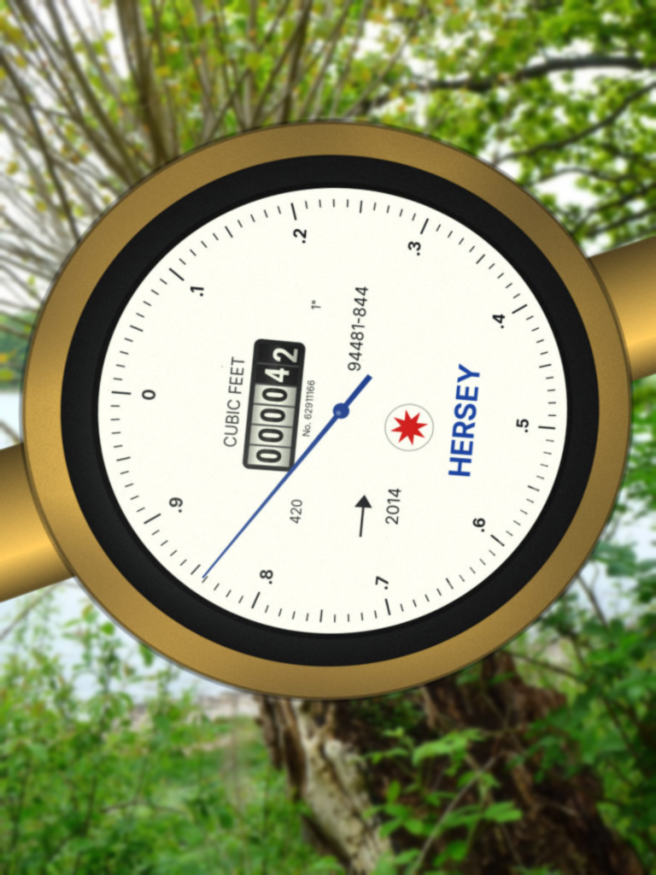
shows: 41.84 ft³
